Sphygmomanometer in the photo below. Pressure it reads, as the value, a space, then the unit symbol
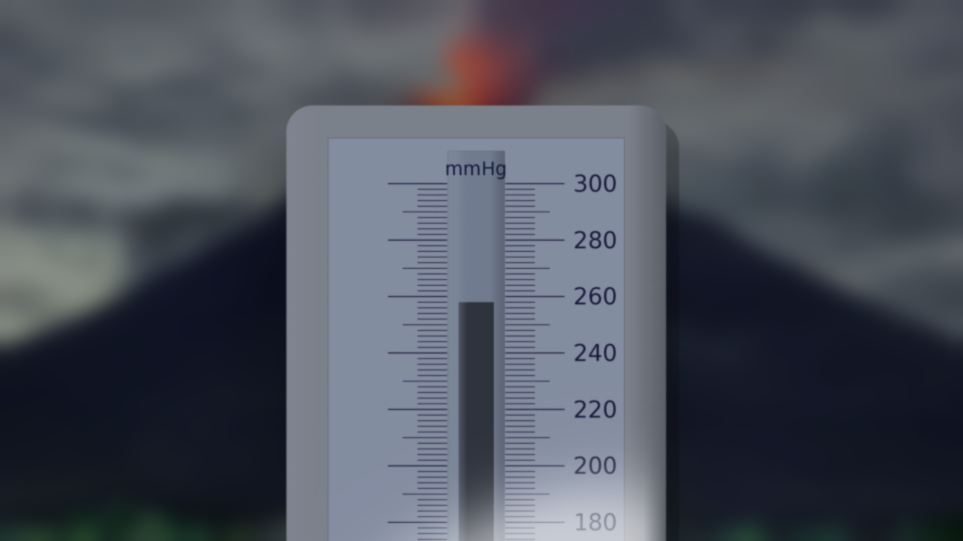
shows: 258 mmHg
